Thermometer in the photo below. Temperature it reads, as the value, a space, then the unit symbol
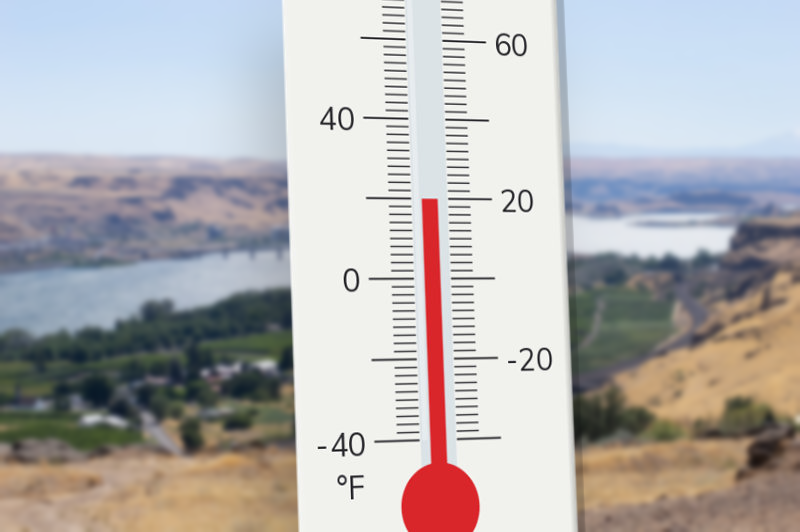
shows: 20 °F
